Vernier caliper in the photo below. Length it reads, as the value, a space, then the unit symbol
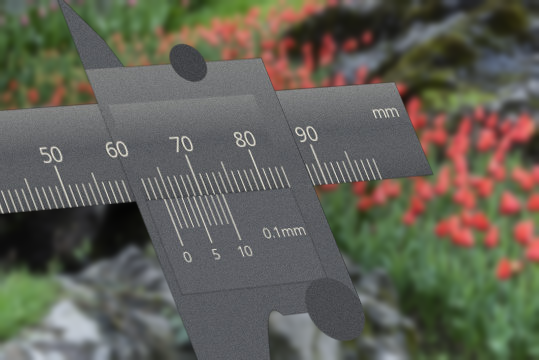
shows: 64.2 mm
